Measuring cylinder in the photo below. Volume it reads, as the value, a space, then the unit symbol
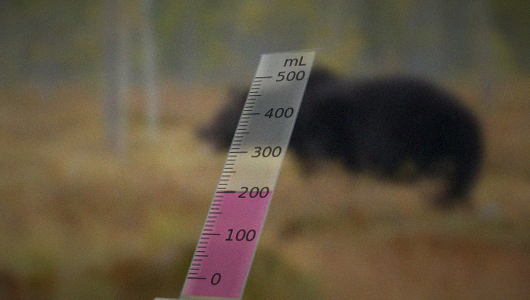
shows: 200 mL
